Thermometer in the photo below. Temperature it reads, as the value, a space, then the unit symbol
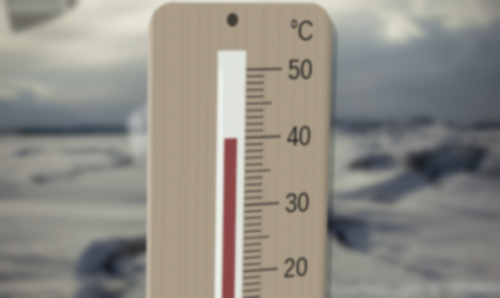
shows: 40 °C
